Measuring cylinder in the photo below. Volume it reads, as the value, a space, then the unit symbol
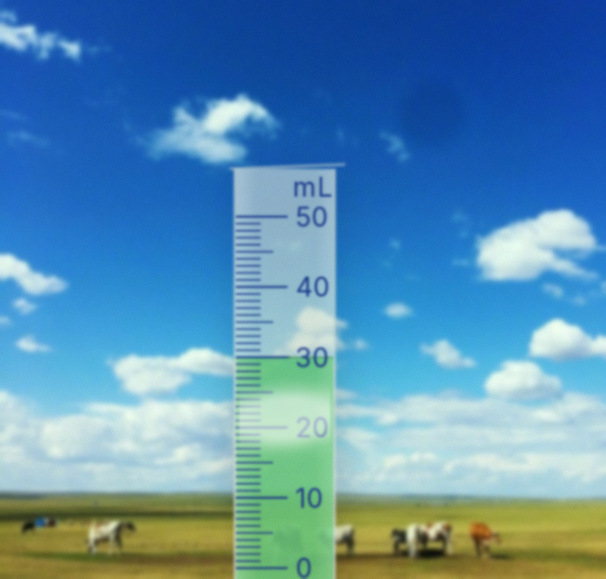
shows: 30 mL
